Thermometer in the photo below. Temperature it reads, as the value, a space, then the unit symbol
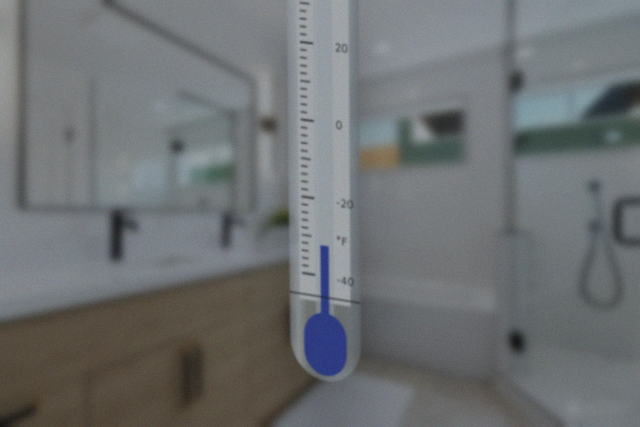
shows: -32 °F
